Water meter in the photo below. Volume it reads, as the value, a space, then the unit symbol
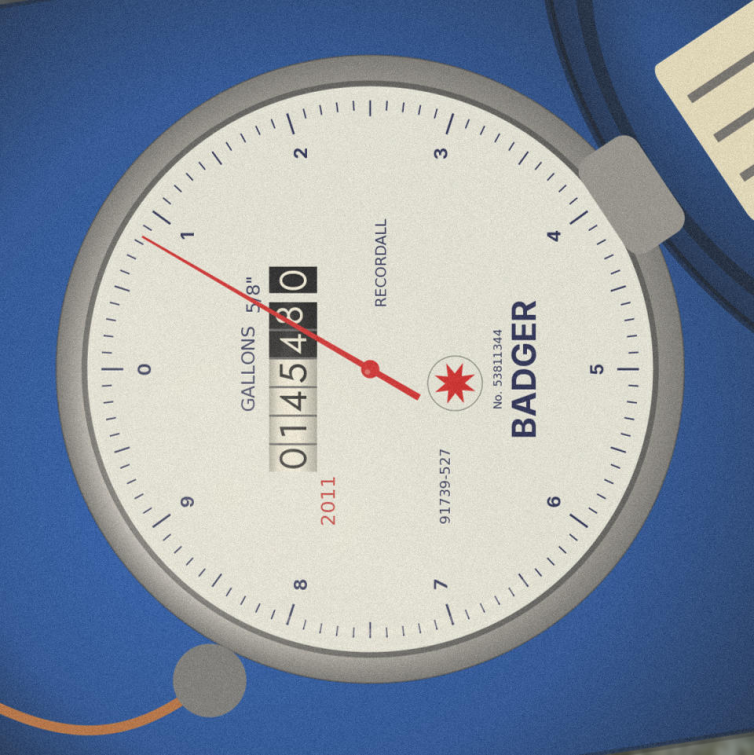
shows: 145480.8 gal
